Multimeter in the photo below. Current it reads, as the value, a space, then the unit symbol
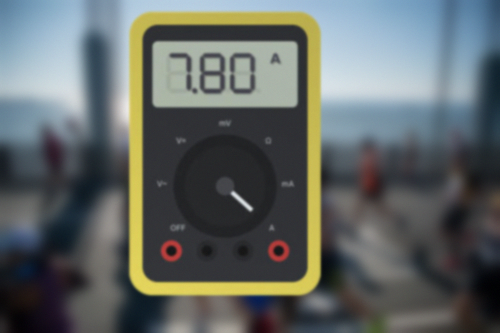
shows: 7.80 A
